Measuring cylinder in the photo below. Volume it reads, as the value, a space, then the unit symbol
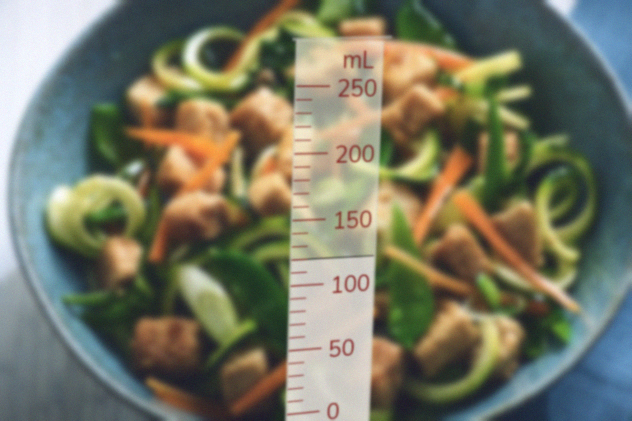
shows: 120 mL
